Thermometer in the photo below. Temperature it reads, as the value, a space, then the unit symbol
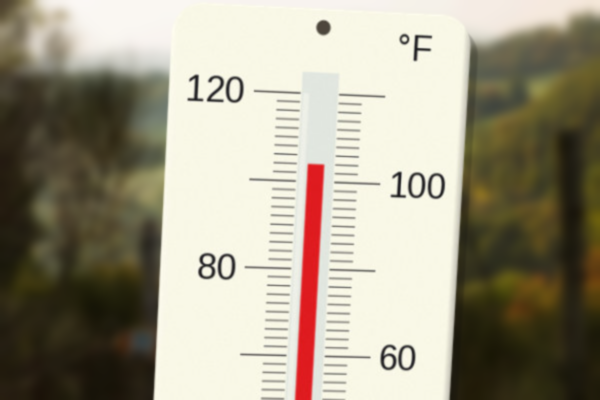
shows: 104 °F
